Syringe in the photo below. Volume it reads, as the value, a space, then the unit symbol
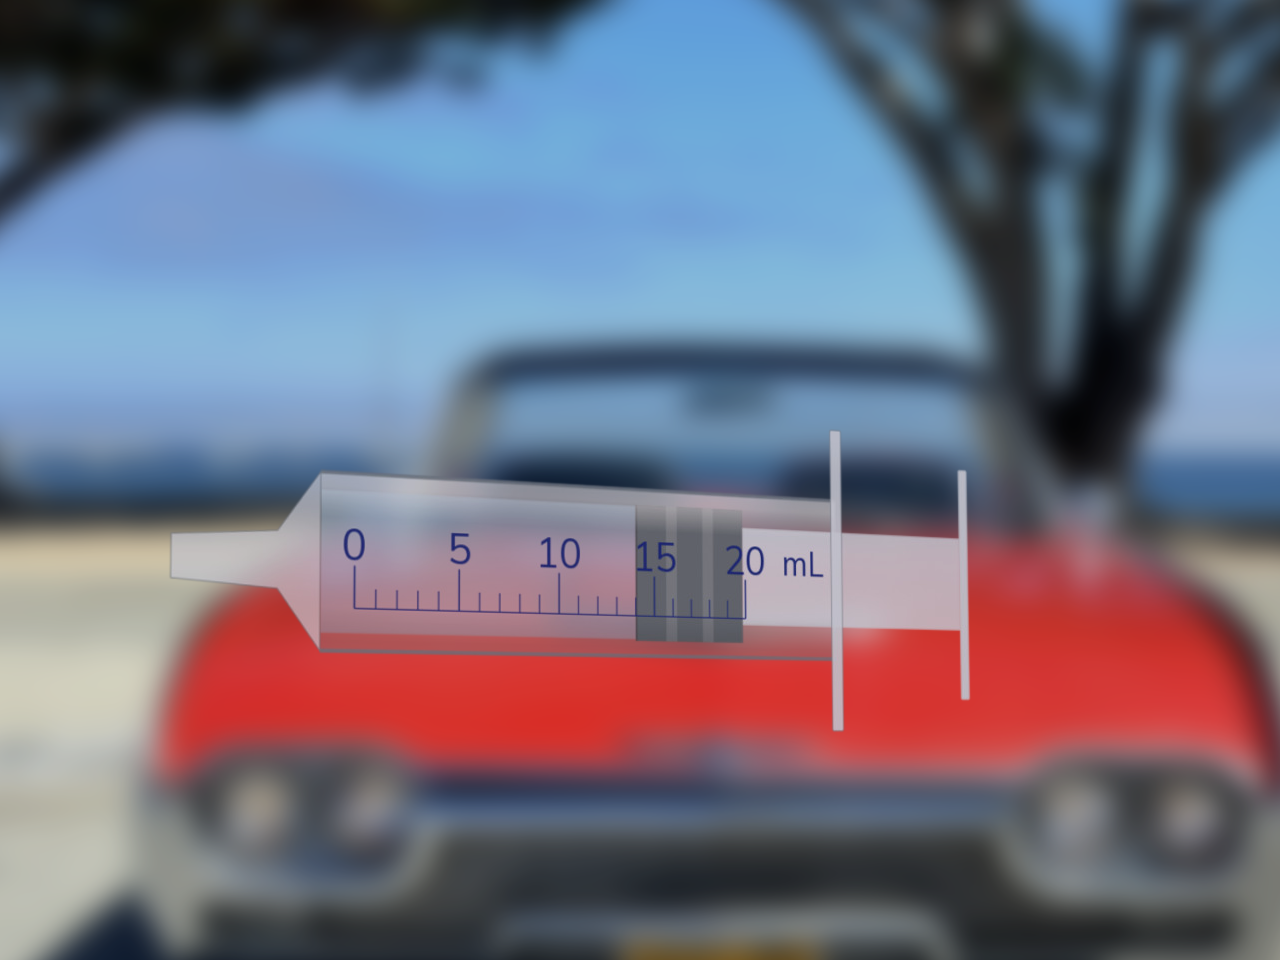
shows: 14 mL
